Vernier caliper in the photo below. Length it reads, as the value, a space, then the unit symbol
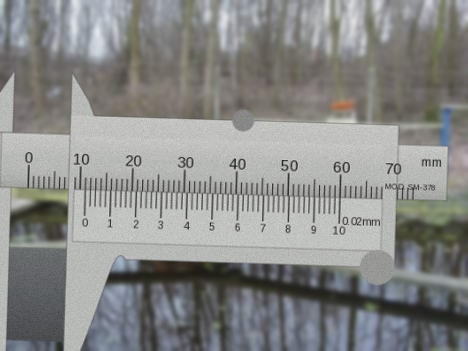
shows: 11.0 mm
